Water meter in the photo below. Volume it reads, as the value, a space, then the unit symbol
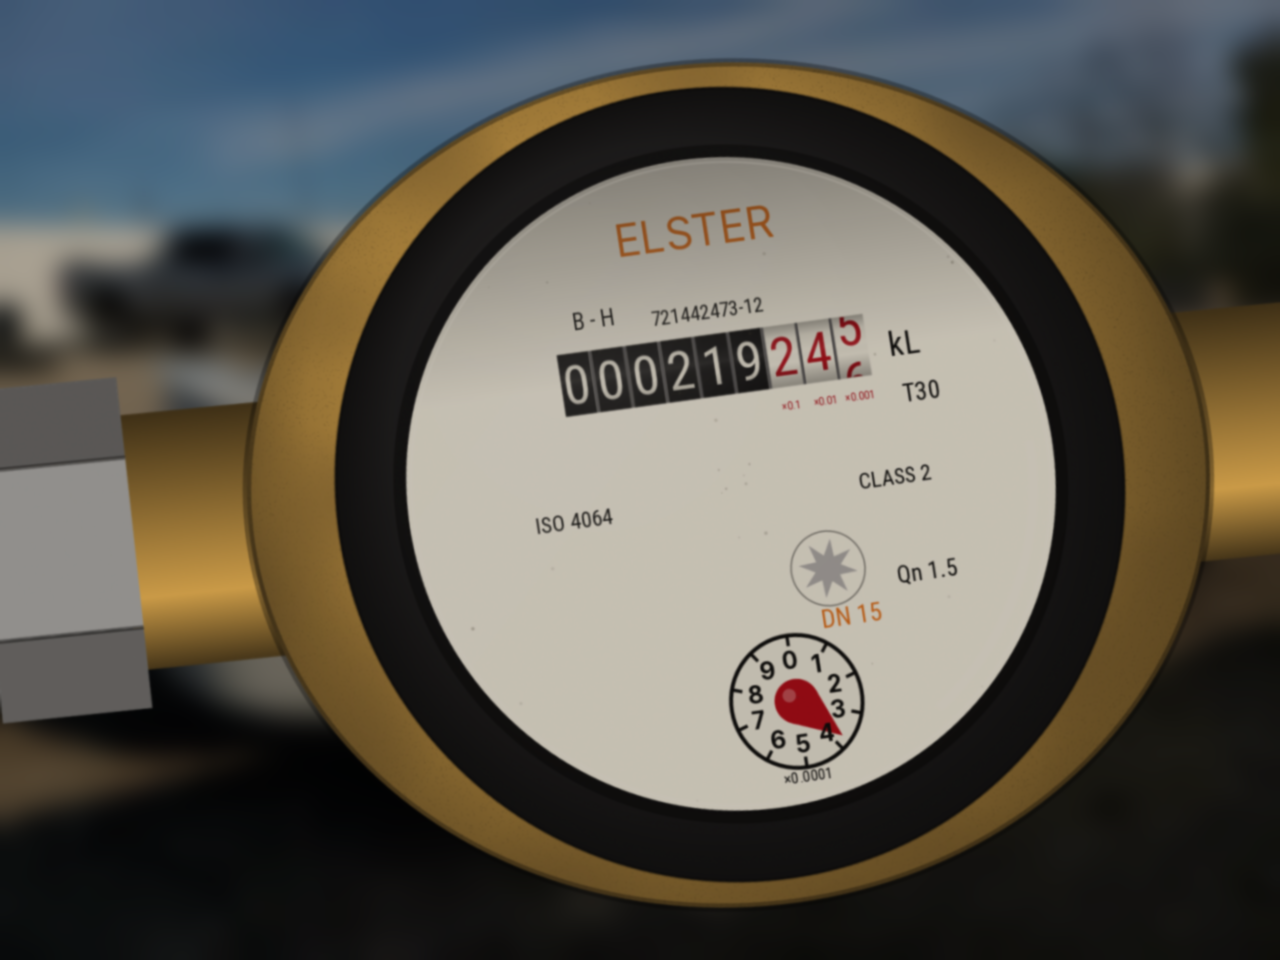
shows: 219.2453 kL
